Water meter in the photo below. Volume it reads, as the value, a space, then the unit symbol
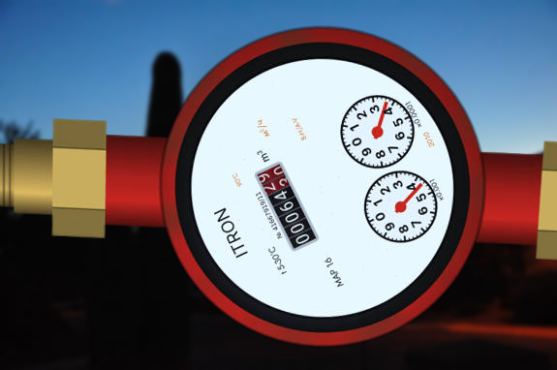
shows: 64.2943 m³
